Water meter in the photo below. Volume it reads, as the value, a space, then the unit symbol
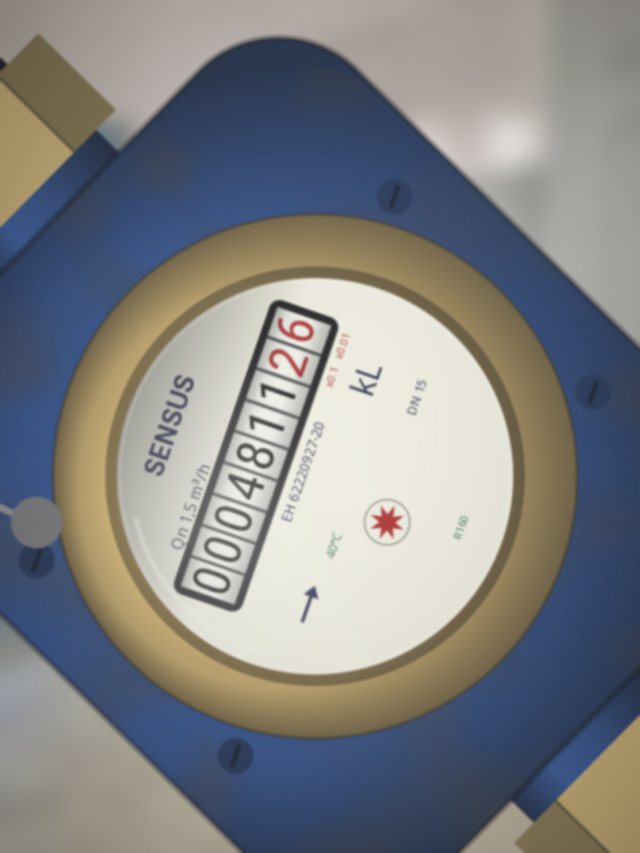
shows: 4811.26 kL
